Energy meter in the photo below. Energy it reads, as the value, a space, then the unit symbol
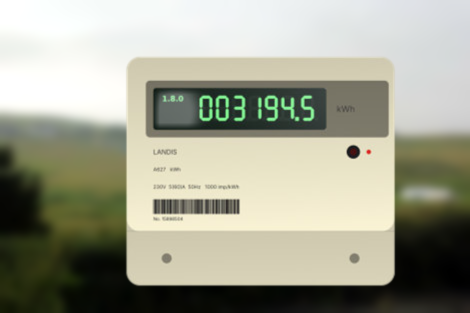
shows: 3194.5 kWh
